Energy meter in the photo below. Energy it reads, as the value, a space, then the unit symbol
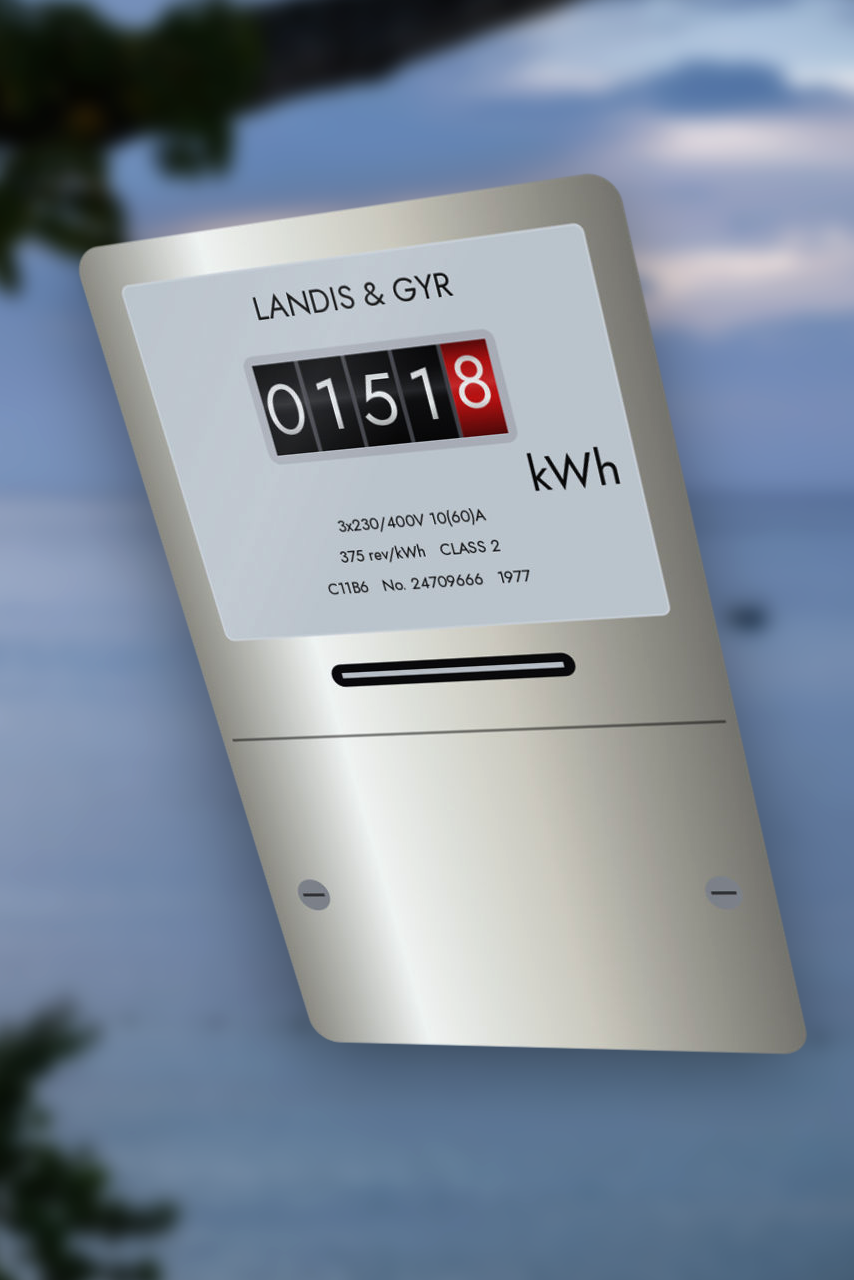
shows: 151.8 kWh
